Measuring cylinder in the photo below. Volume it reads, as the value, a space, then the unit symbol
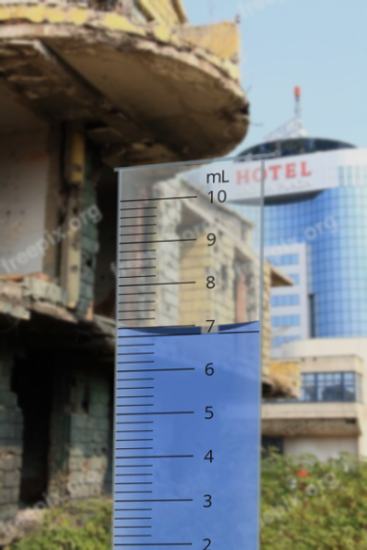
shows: 6.8 mL
